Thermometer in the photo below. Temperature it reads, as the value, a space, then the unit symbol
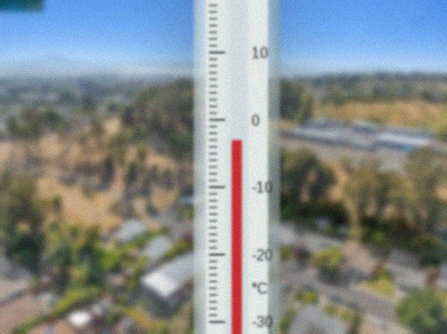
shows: -3 °C
